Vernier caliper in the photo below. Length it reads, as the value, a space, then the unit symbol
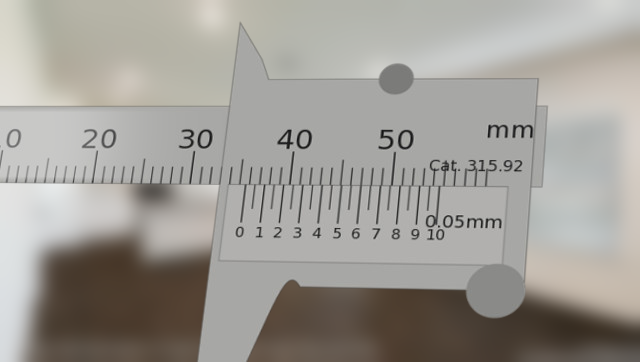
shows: 35.6 mm
